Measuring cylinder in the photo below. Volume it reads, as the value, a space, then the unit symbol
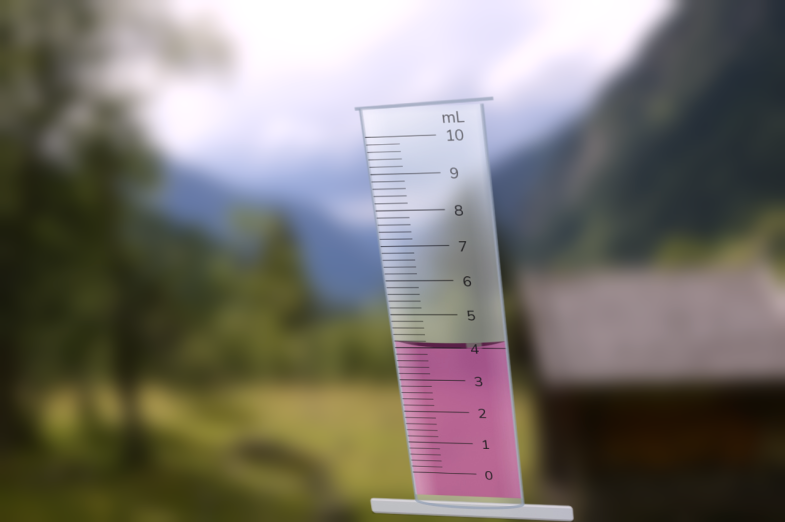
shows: 4 mL
